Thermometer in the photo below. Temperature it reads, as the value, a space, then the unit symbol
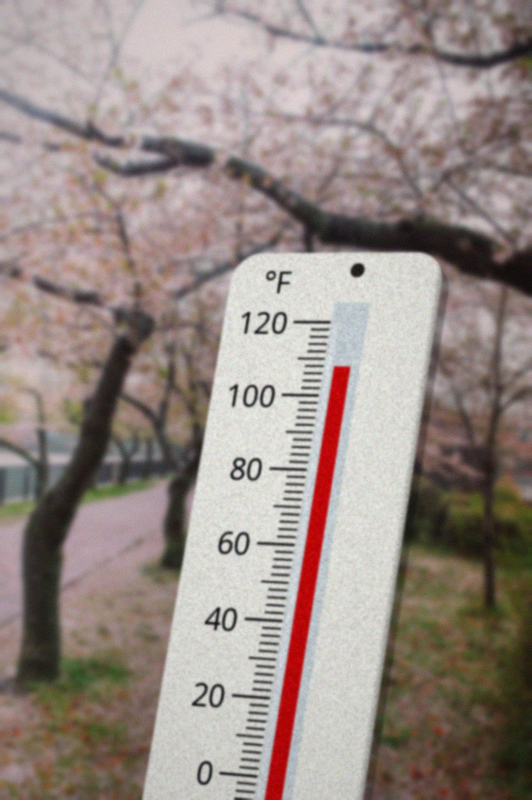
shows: 108 °F
